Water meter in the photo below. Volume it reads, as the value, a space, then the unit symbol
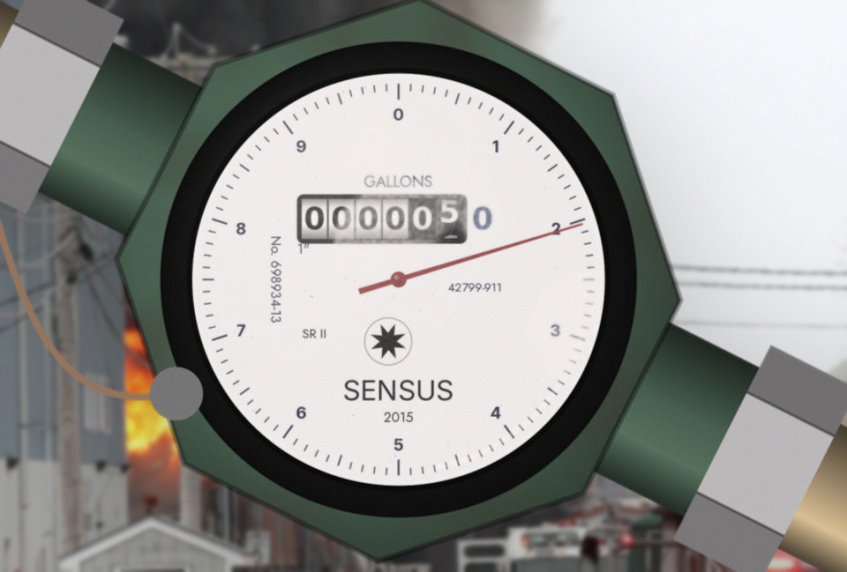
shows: 52.0 gal
